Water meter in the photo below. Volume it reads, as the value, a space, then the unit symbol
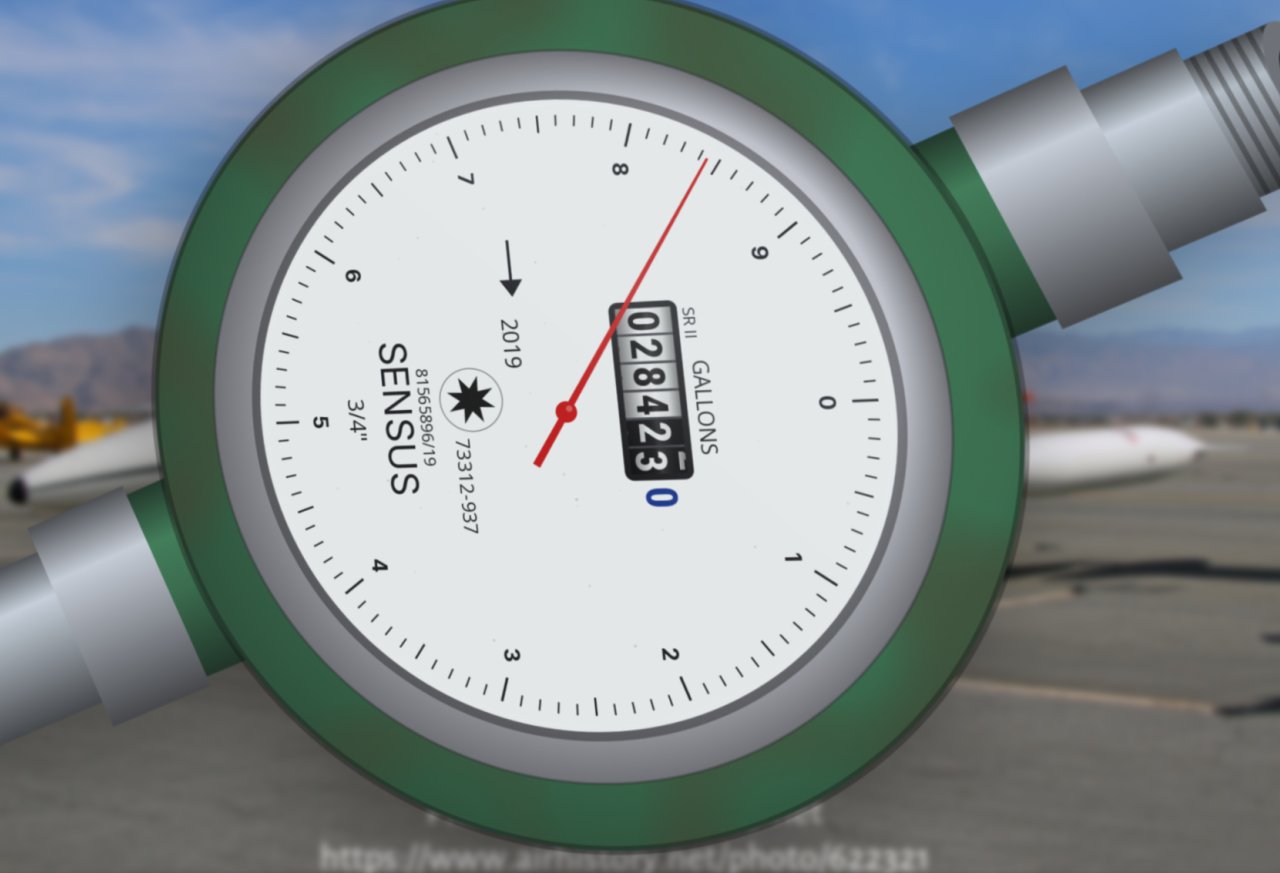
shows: 284228.4 gal
